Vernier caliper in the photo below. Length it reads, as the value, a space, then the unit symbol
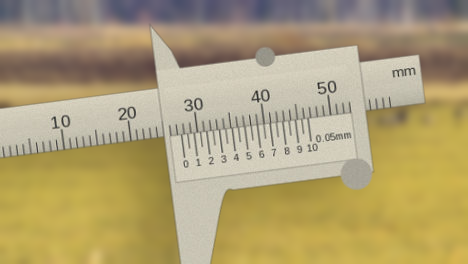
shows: 27.6 mm
